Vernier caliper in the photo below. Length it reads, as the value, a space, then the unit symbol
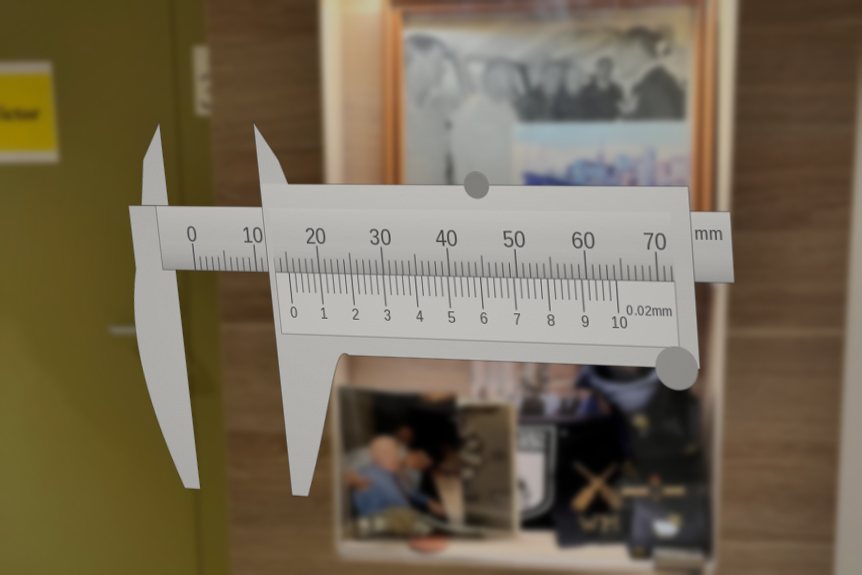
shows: 15.2 mm
